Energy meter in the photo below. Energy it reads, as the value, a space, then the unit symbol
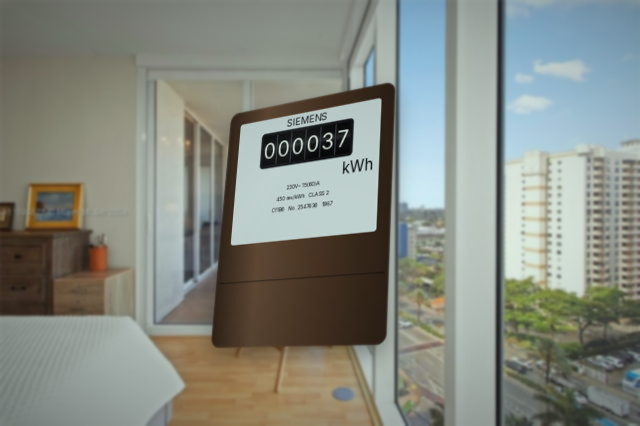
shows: 37 kWh
